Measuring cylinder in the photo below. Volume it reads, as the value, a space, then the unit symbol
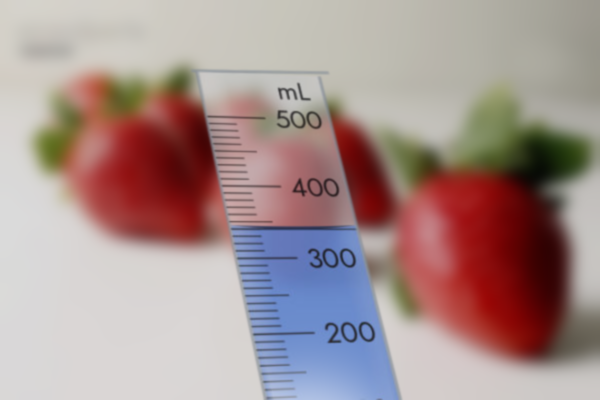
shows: 340 mL
